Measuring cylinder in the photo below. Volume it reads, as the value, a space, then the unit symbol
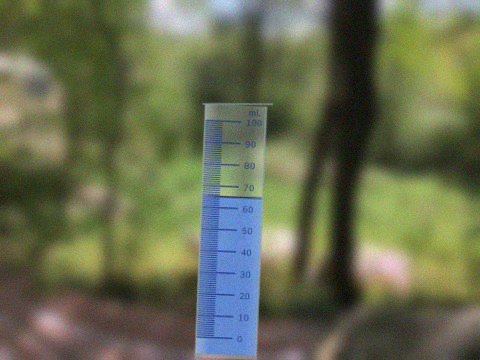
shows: 65 mL
